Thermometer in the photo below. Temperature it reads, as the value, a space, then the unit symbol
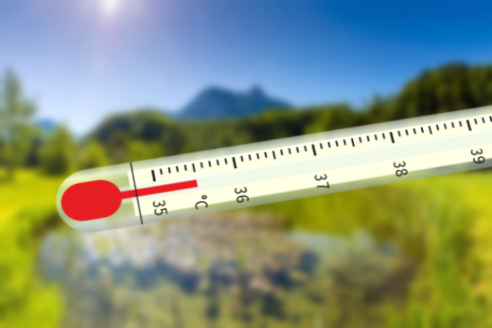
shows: 35.5 °C
